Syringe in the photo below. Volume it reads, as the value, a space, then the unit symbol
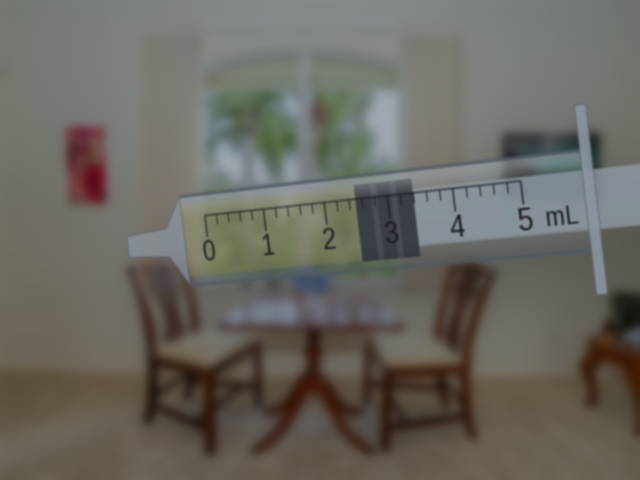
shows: 2.5 mL
